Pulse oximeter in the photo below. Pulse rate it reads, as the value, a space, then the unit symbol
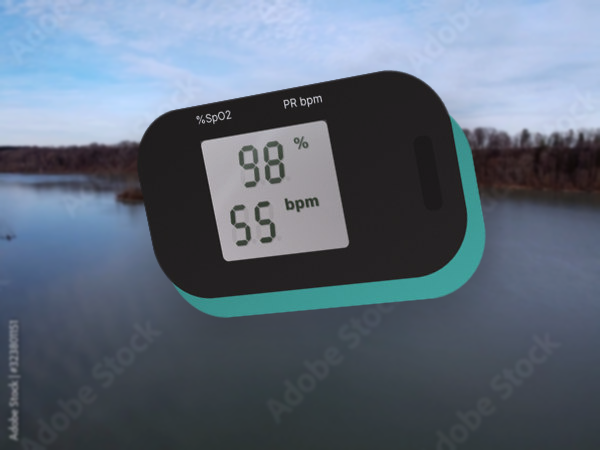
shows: 55 bpm
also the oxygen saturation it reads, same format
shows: 98 %
